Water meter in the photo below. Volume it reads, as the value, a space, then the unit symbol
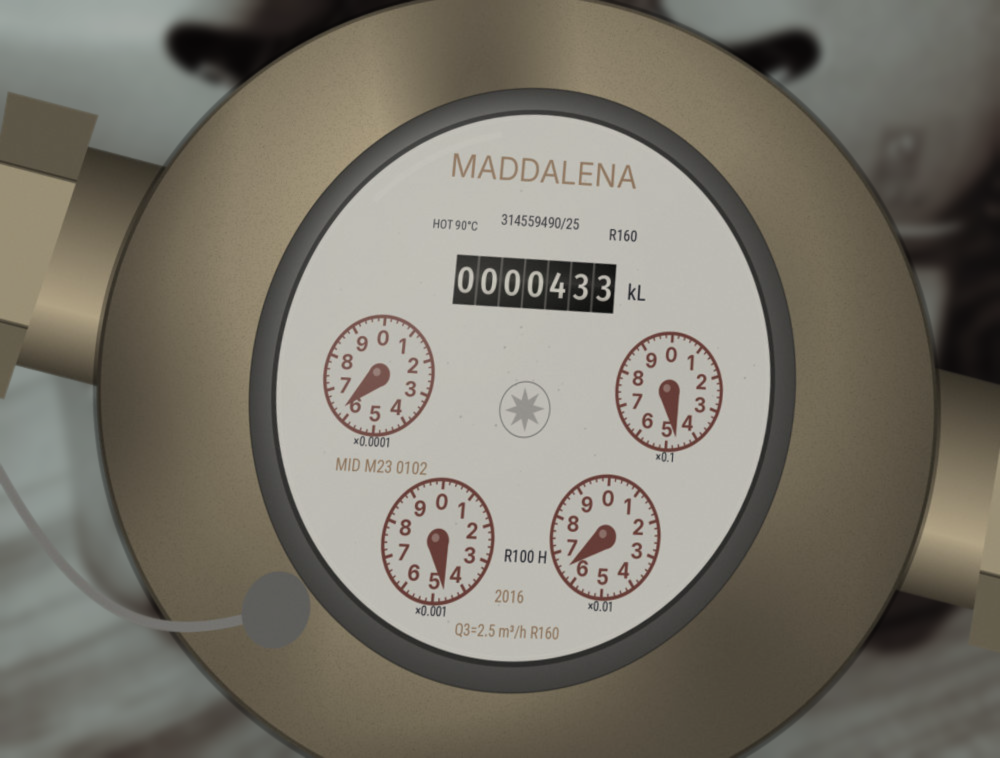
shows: 433.4646 kL
